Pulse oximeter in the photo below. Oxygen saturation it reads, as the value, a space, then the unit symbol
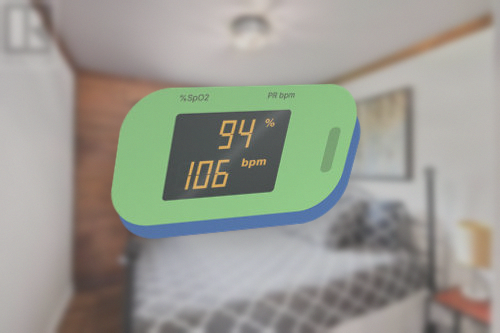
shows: 94 %
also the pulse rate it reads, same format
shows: 106 bpm
